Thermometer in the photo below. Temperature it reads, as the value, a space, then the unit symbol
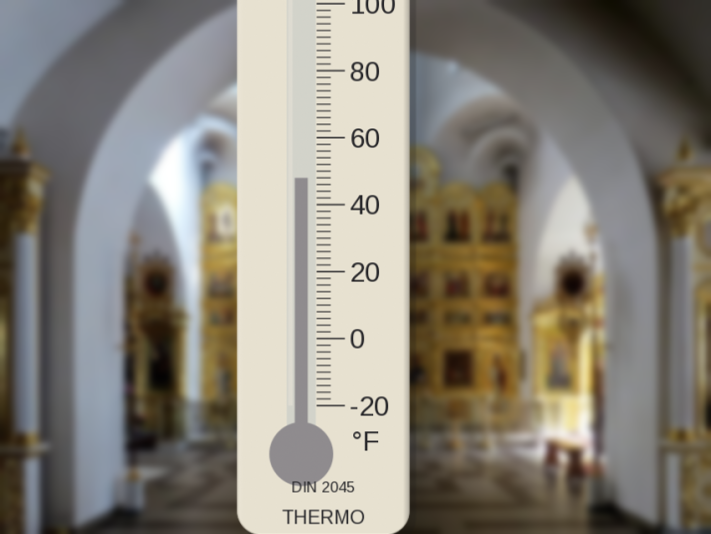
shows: 48 °F
